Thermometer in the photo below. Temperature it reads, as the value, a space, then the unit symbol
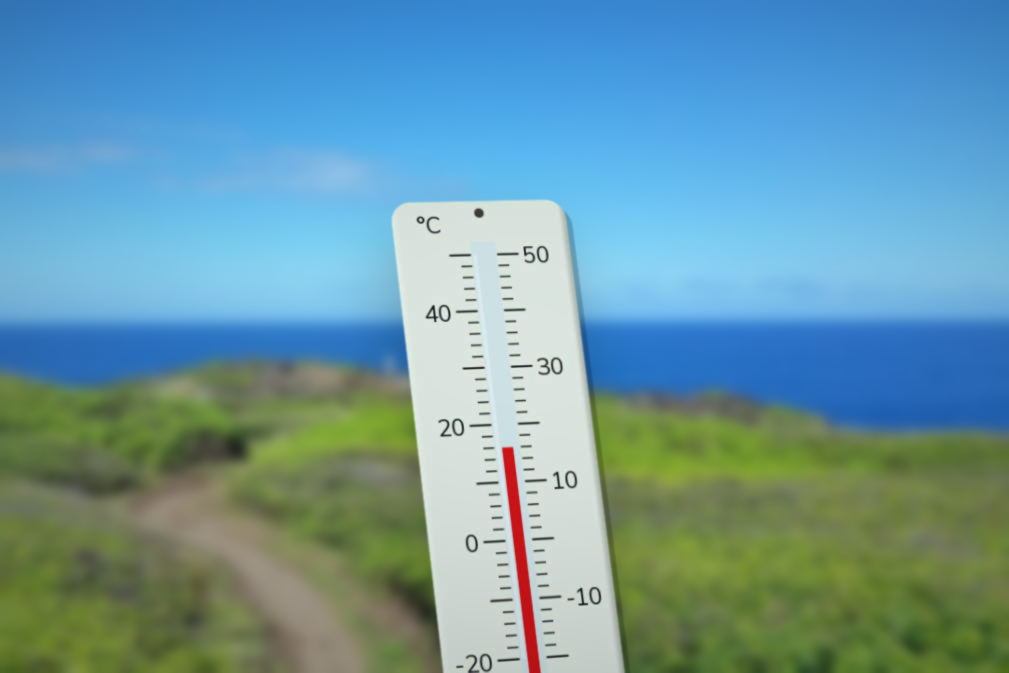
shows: 16 °C
